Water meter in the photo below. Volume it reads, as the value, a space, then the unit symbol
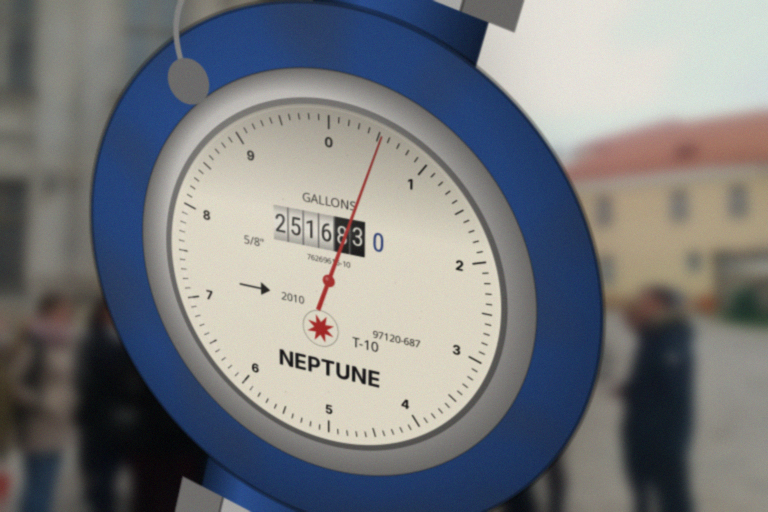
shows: 2516830.5 gal
